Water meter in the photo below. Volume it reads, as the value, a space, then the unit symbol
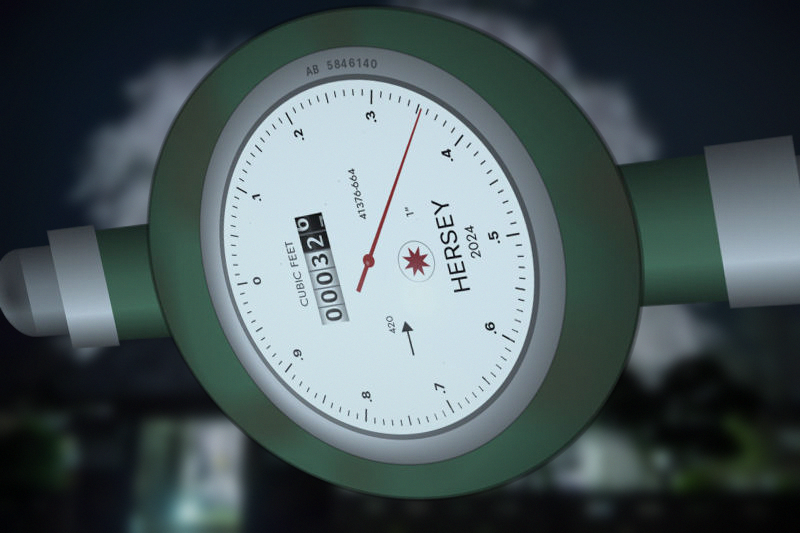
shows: 326.35 ft³
